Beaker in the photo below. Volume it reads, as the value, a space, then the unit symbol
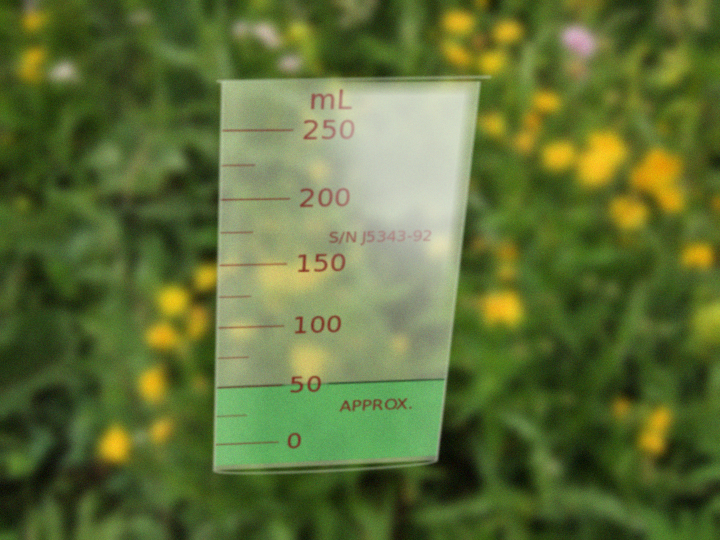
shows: 50 mL
